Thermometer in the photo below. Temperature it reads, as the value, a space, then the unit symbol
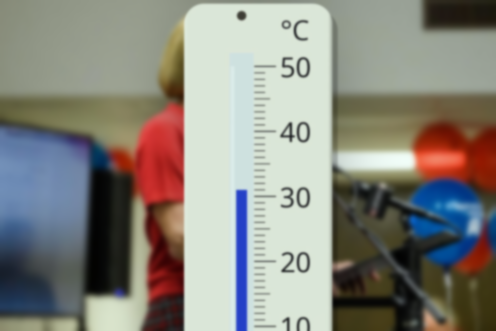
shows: 31 °C
